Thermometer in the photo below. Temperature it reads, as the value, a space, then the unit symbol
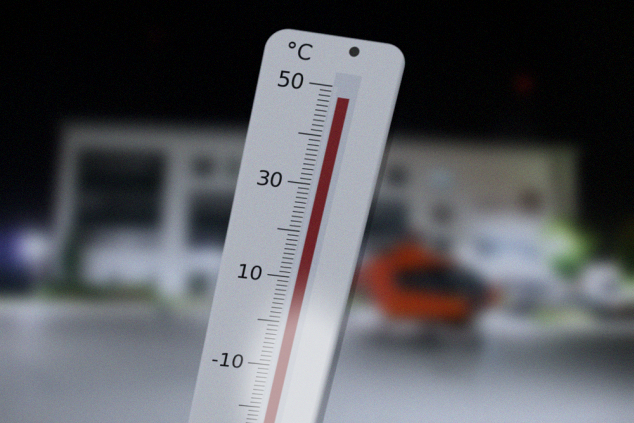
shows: 48 °C
